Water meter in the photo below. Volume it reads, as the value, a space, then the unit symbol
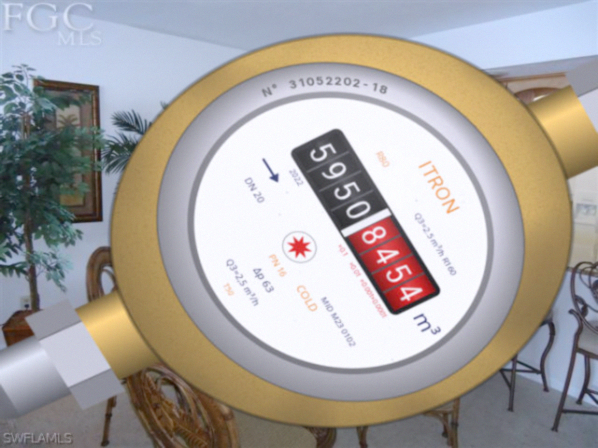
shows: 5950.8454 m³
